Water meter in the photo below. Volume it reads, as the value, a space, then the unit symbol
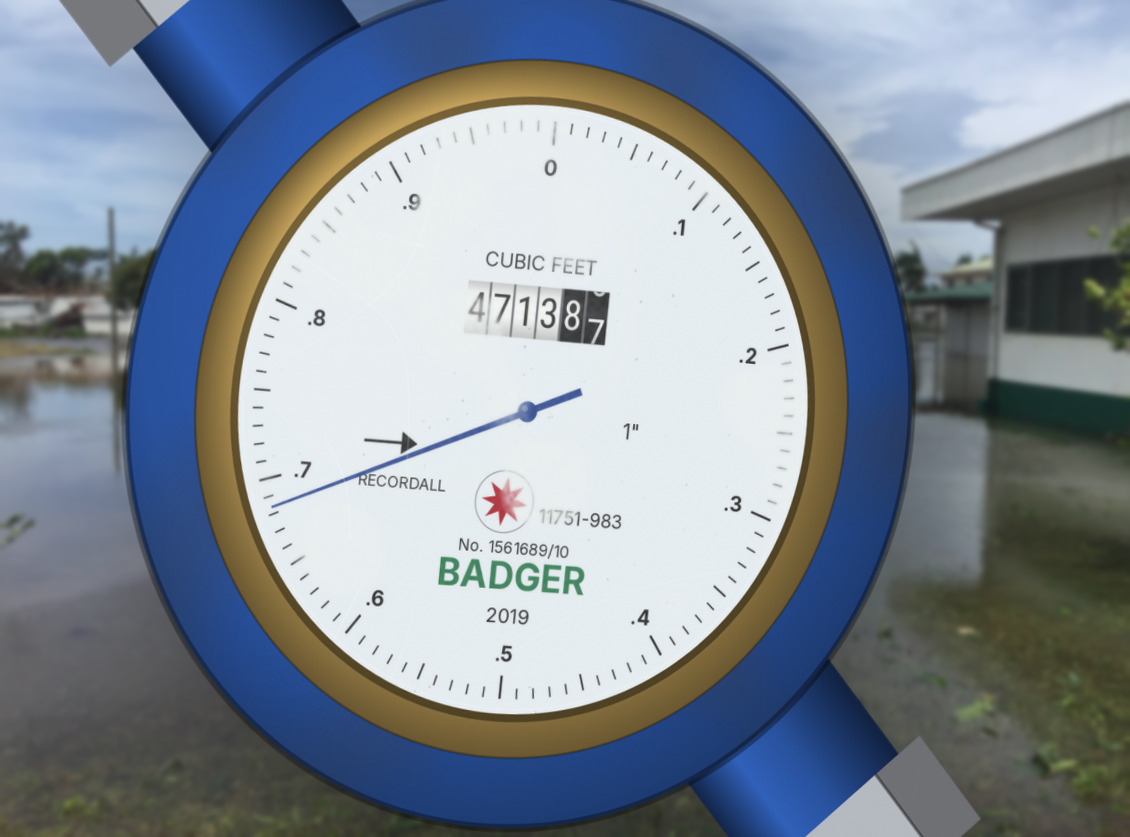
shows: 471386.68 ft³
